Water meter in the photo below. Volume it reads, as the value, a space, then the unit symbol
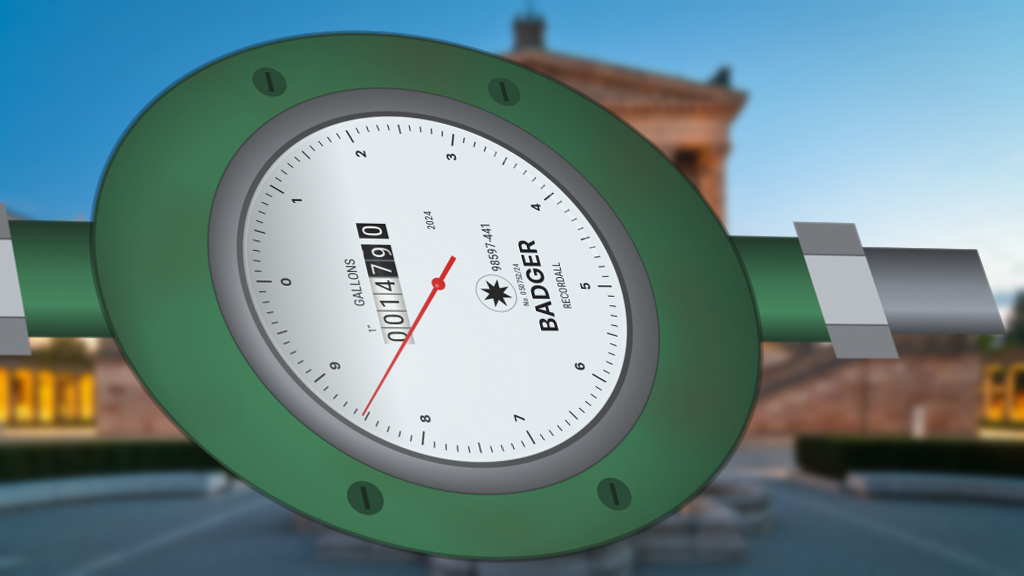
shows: 14788.5 gal
